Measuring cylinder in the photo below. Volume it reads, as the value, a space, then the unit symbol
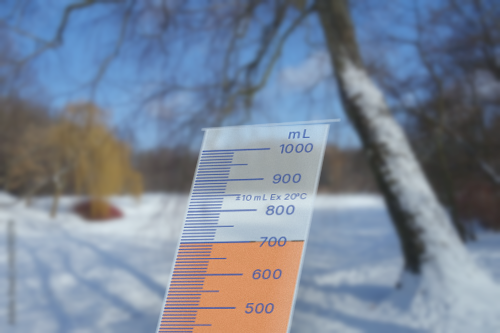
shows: 700 mL
